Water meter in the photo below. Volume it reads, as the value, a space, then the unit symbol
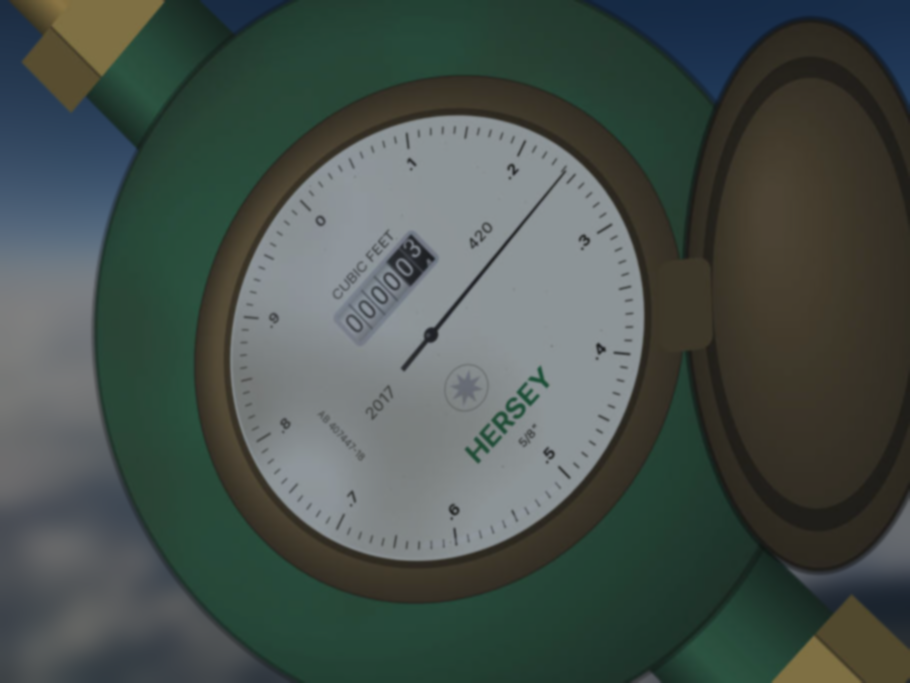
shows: 3.24 ft³
